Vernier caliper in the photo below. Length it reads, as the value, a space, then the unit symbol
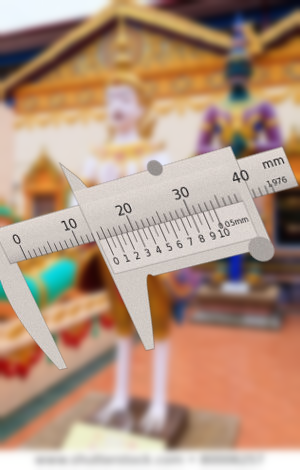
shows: 15.0 mm
